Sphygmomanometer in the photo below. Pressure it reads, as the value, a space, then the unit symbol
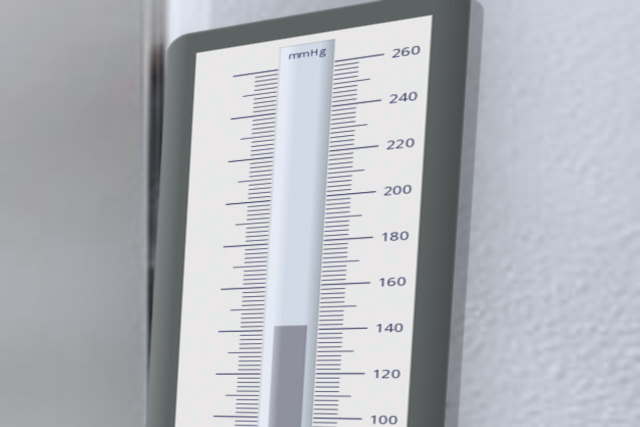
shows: 142 mmHg
